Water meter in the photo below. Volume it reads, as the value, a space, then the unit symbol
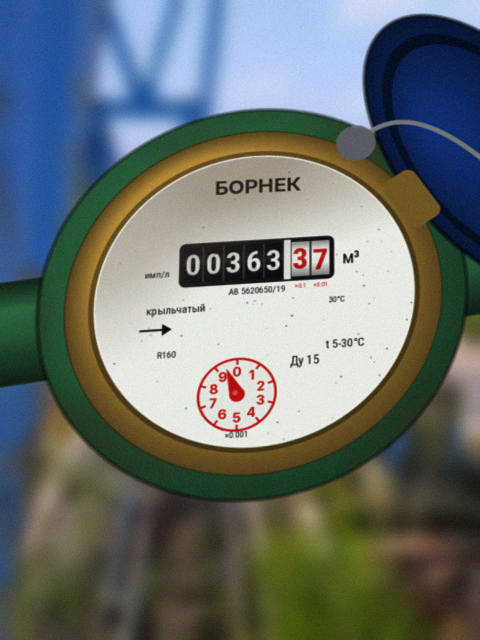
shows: 363.369 m³
